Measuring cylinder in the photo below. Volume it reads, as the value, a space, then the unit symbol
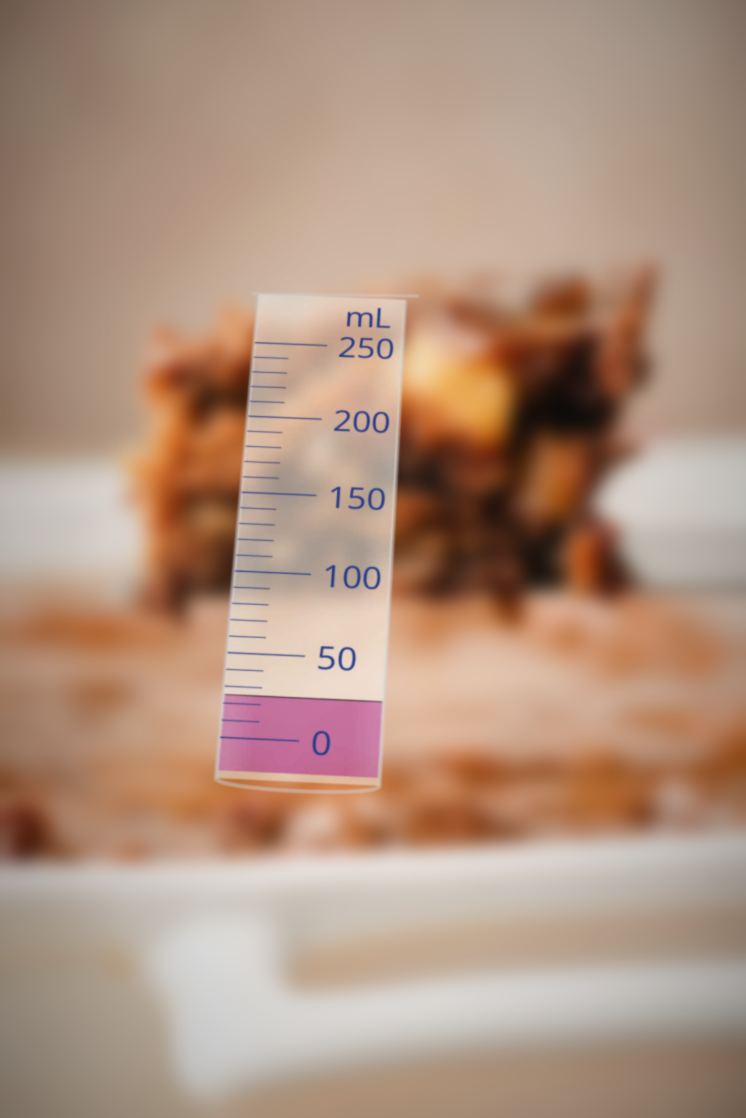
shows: 25 mL
